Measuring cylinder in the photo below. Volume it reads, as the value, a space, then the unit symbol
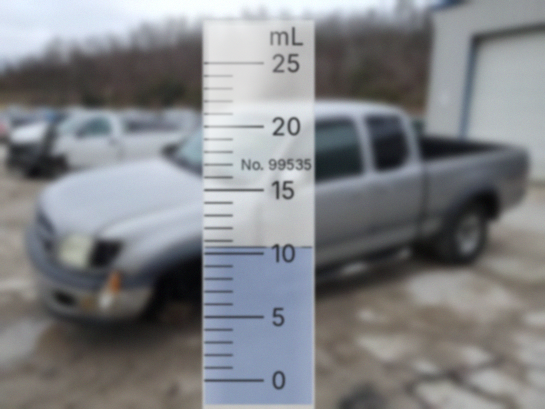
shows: 10.5 mL
